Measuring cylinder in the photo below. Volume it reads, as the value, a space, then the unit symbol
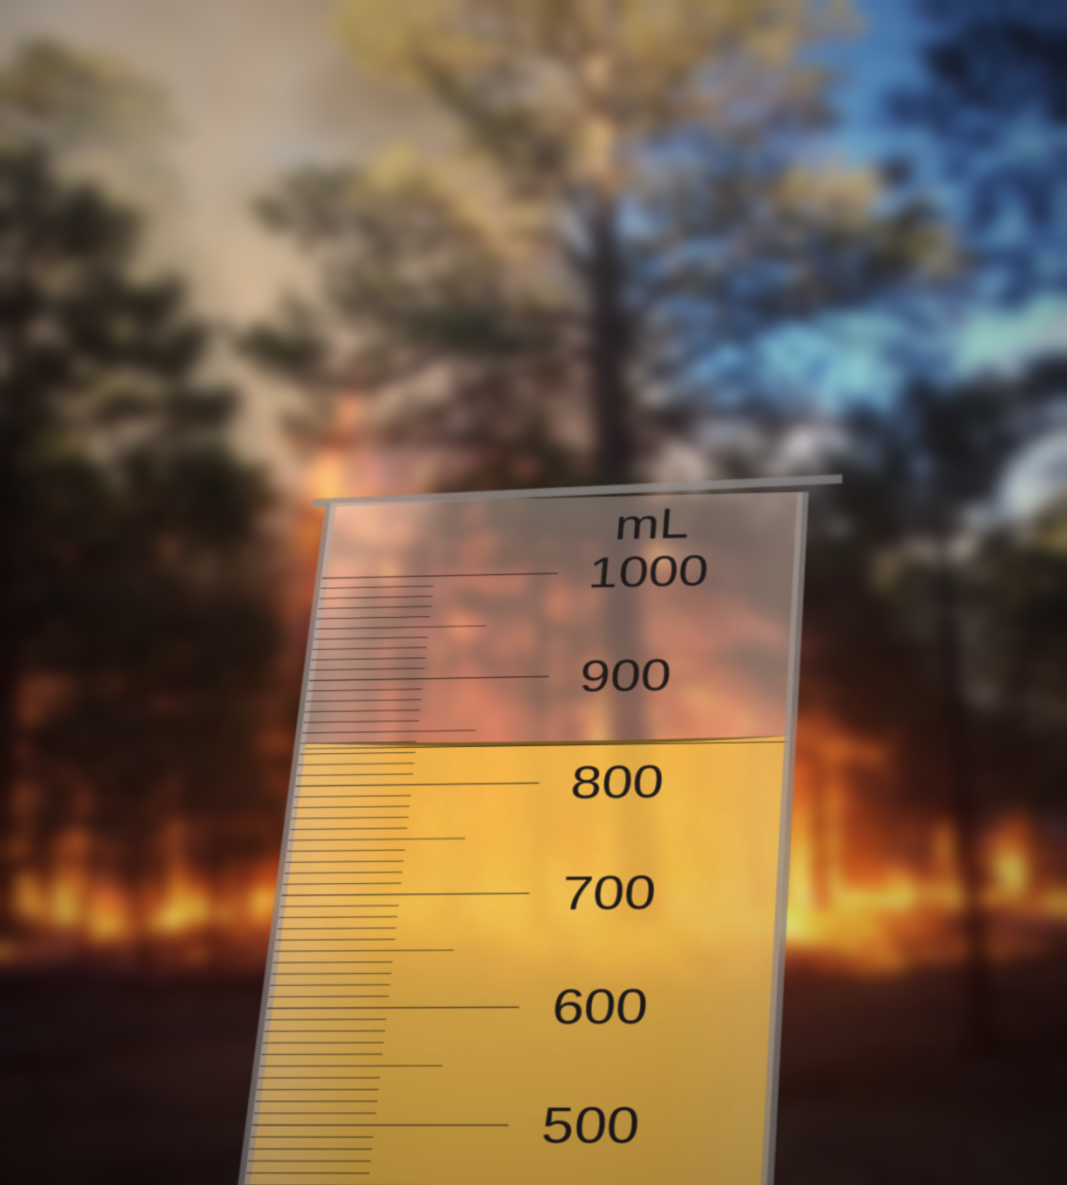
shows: 835 mL
